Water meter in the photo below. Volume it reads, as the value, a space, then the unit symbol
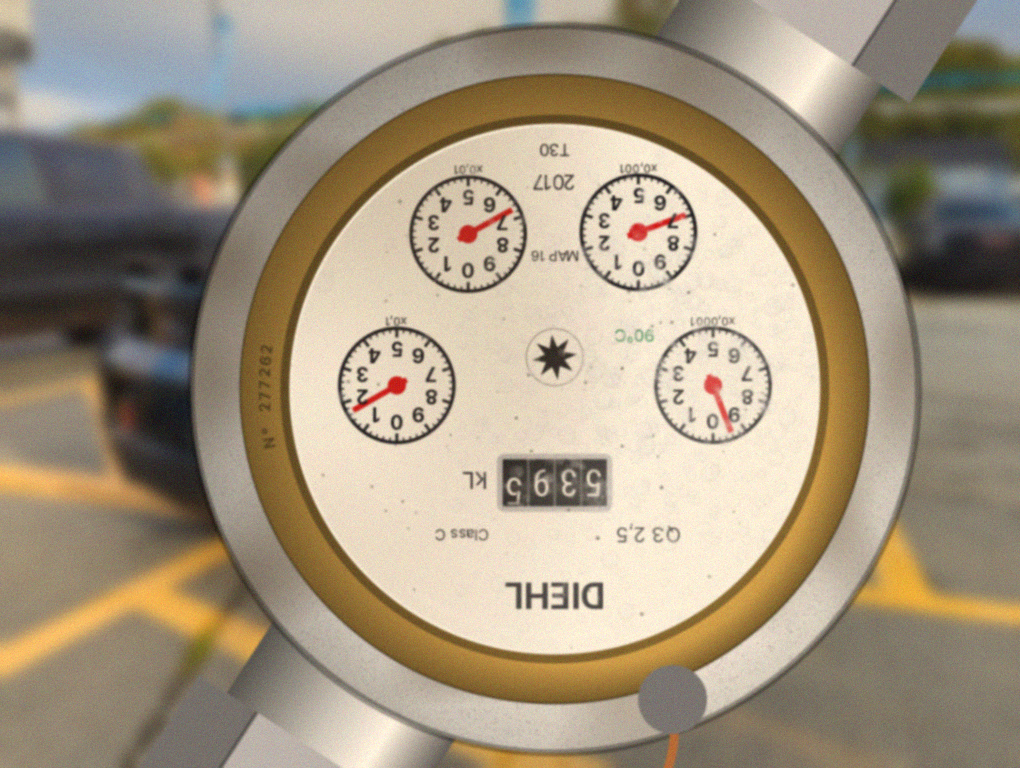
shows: 5395.1669 kL
